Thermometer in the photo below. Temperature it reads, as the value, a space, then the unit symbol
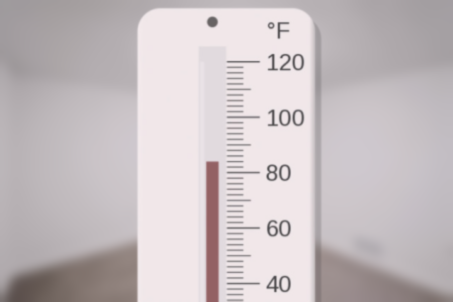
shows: 84 °F
